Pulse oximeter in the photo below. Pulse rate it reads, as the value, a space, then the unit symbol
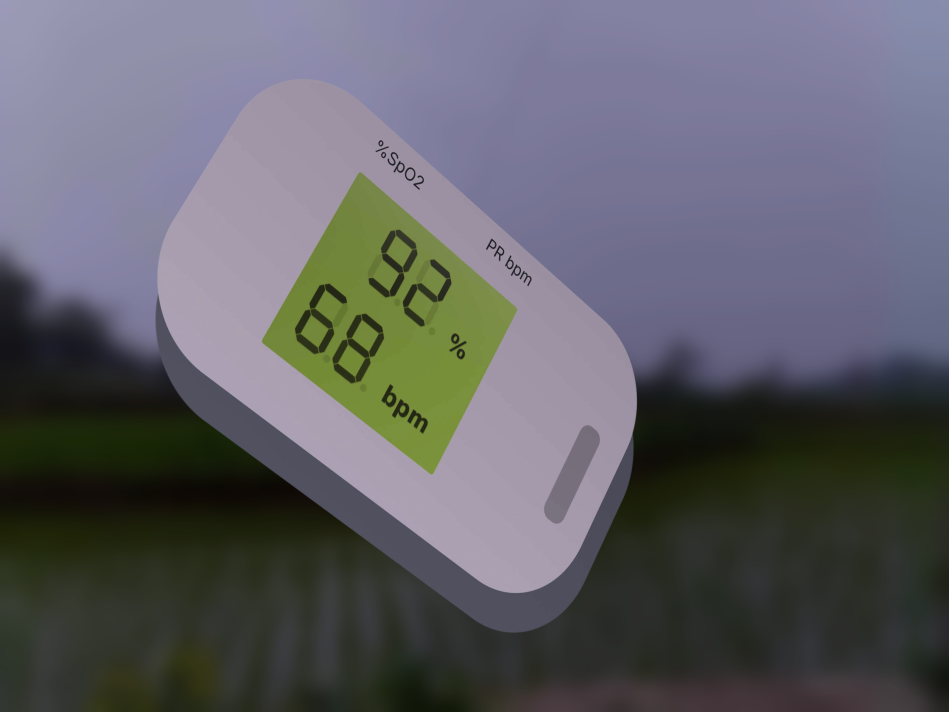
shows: 68 bpm
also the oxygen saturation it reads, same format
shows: 92 %
